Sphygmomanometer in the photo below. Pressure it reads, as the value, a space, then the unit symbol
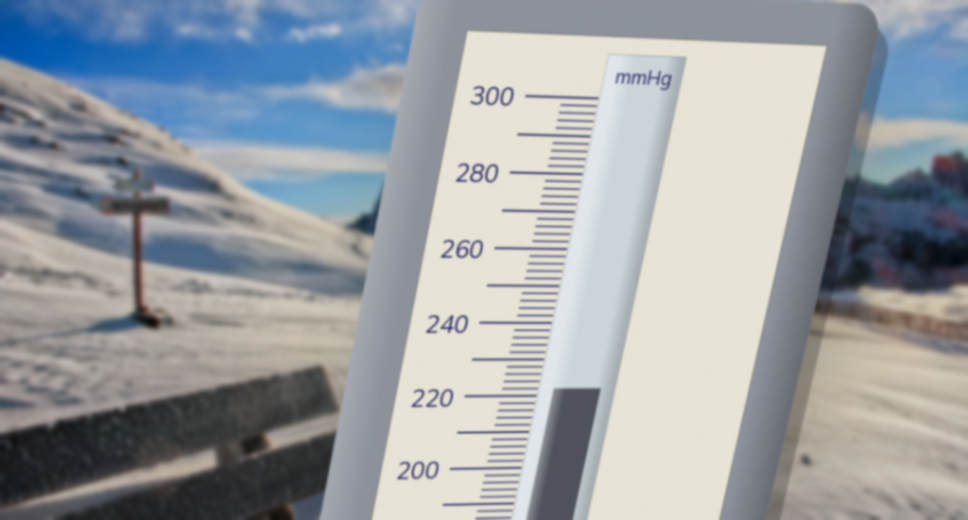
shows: 222 mmHg
